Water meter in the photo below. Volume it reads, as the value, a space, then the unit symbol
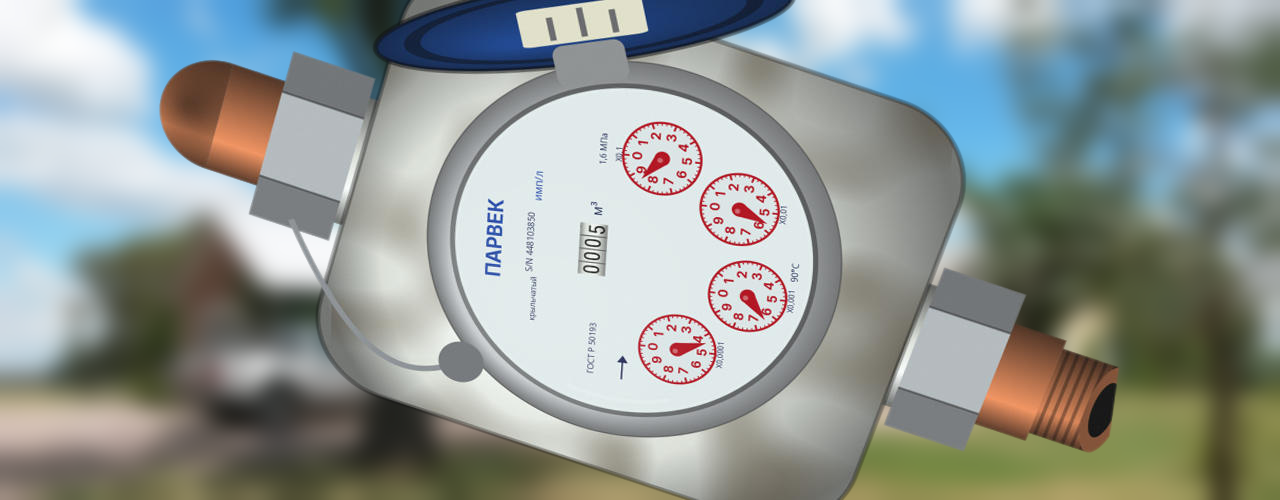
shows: 4.8564 m³
